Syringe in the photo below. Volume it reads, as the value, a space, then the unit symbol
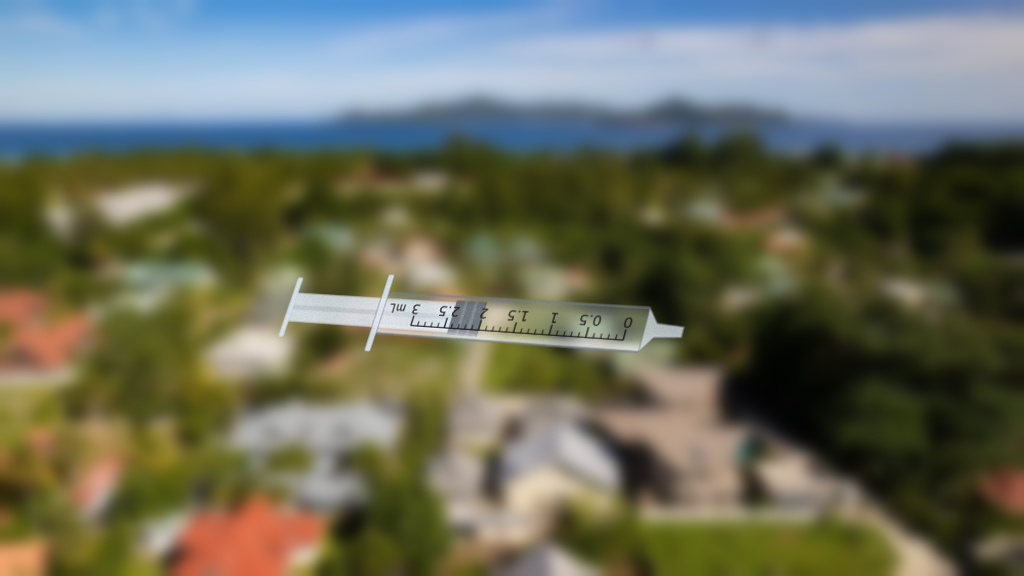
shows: 2 mL
